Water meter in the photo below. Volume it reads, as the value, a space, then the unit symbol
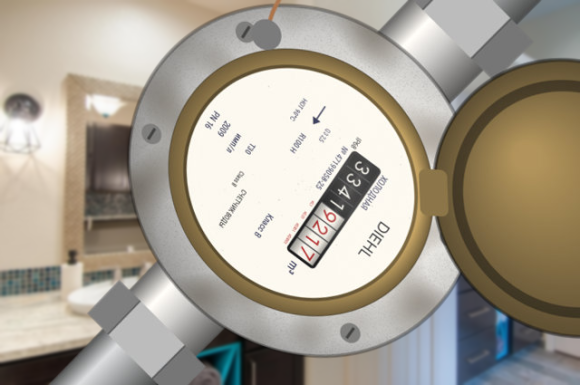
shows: 3341.9217 m³
